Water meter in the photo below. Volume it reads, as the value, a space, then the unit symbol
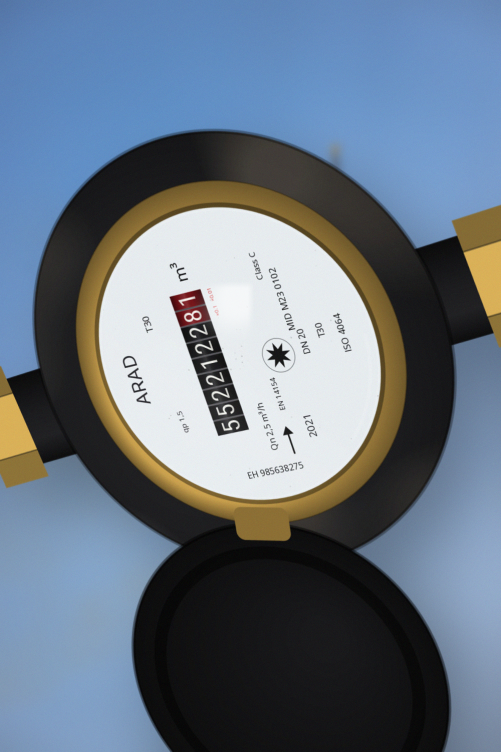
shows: 5522122.81 m³
